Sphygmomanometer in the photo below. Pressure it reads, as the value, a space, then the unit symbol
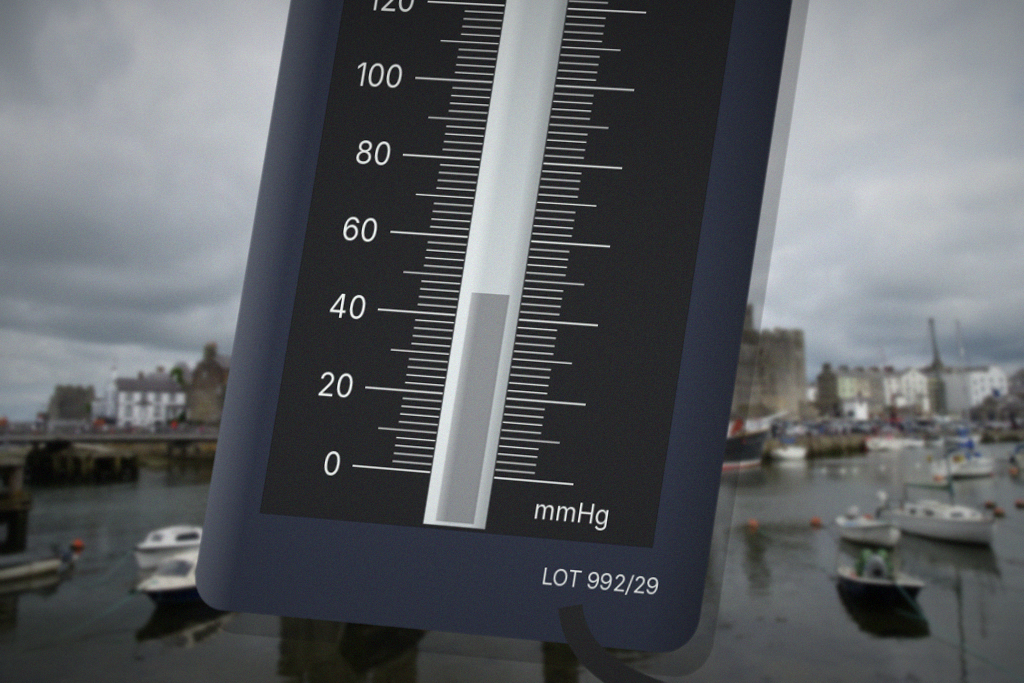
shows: 46 mmHg
